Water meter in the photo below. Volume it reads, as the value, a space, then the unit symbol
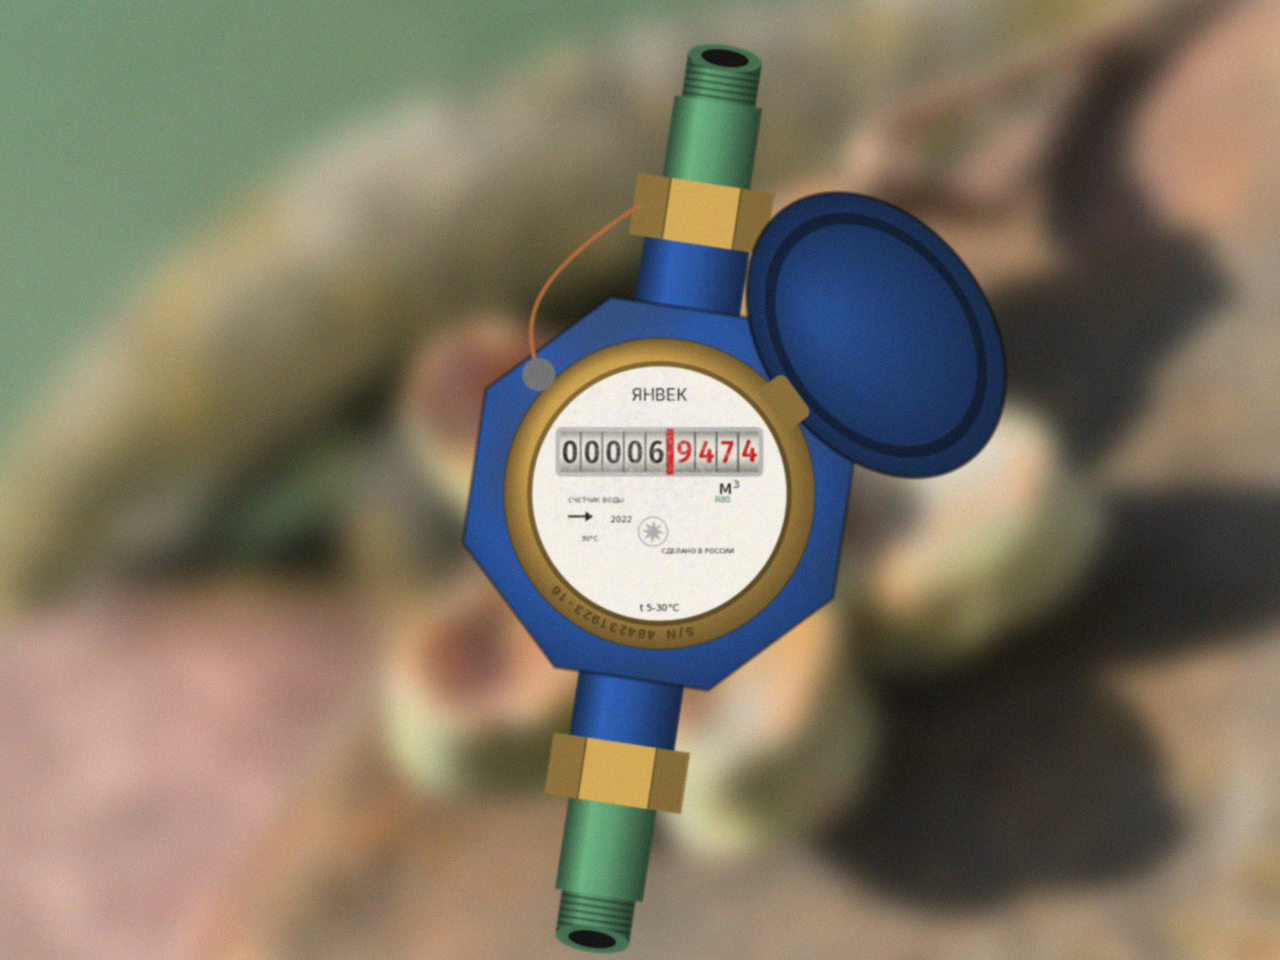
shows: 6.9474 m³
